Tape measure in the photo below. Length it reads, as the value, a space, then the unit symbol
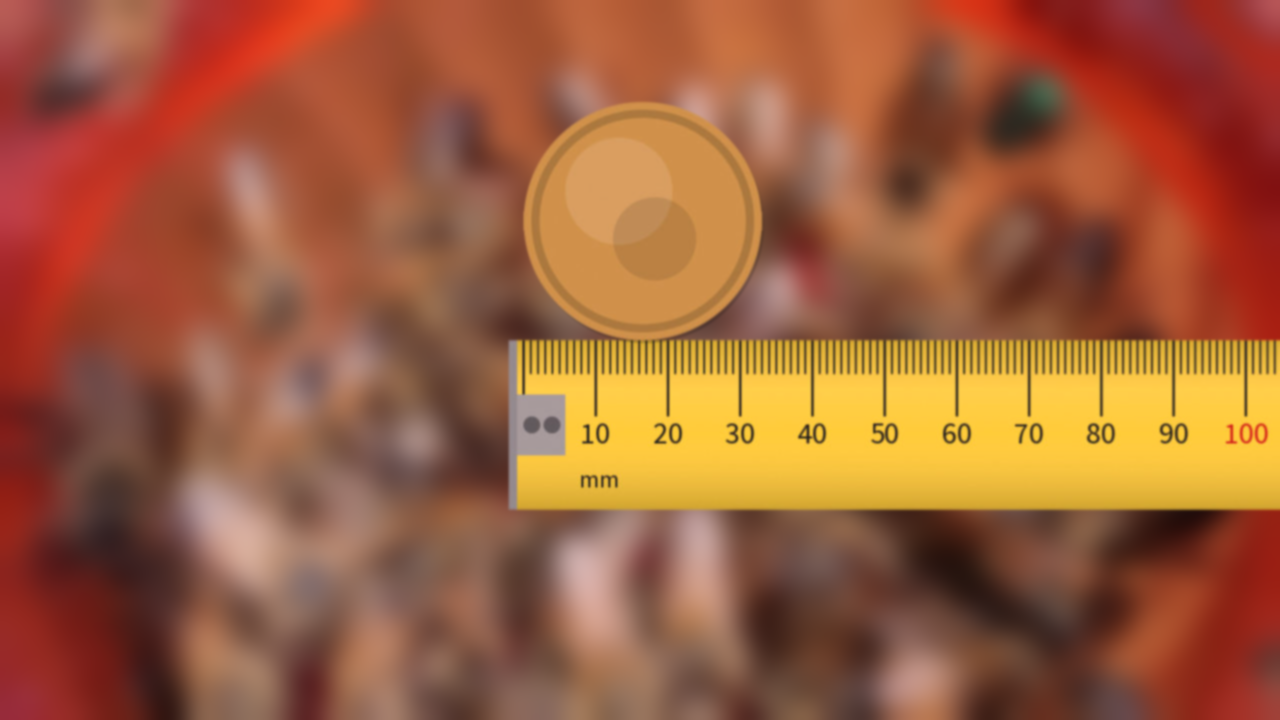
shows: 33 mm
